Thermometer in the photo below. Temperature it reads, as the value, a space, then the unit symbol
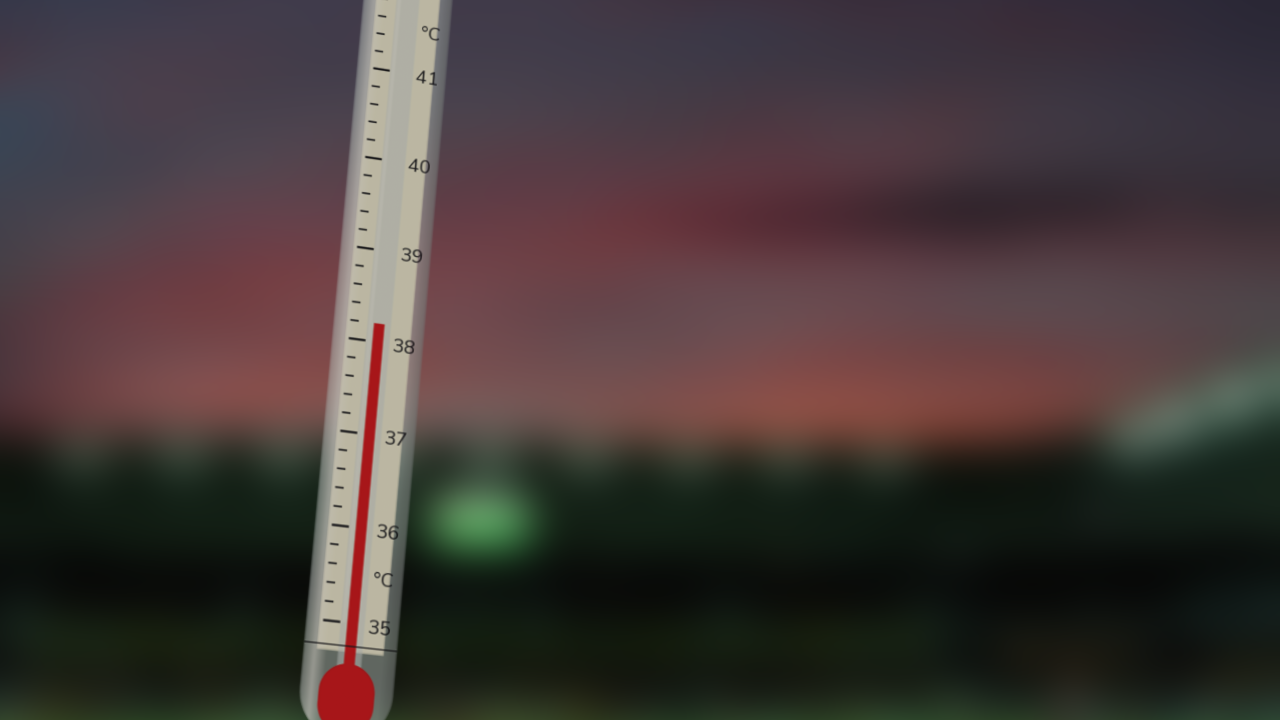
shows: 38.2 °C
